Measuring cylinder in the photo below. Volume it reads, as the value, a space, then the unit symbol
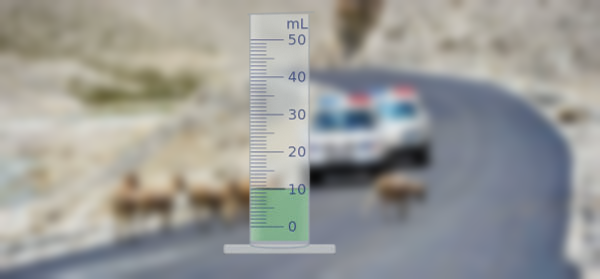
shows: 10 mL
